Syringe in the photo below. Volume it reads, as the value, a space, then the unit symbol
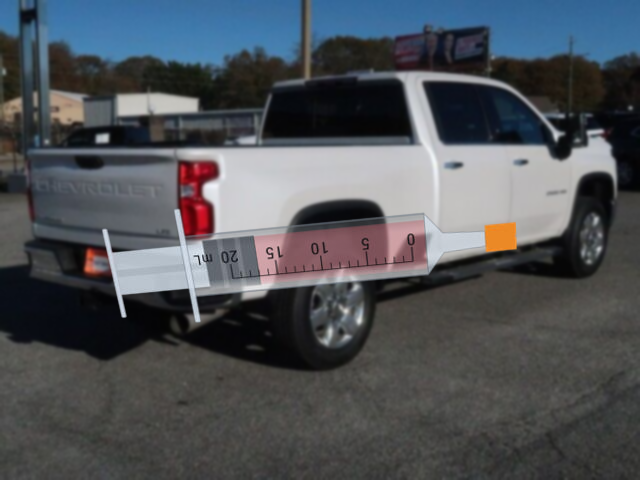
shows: 17 mL
